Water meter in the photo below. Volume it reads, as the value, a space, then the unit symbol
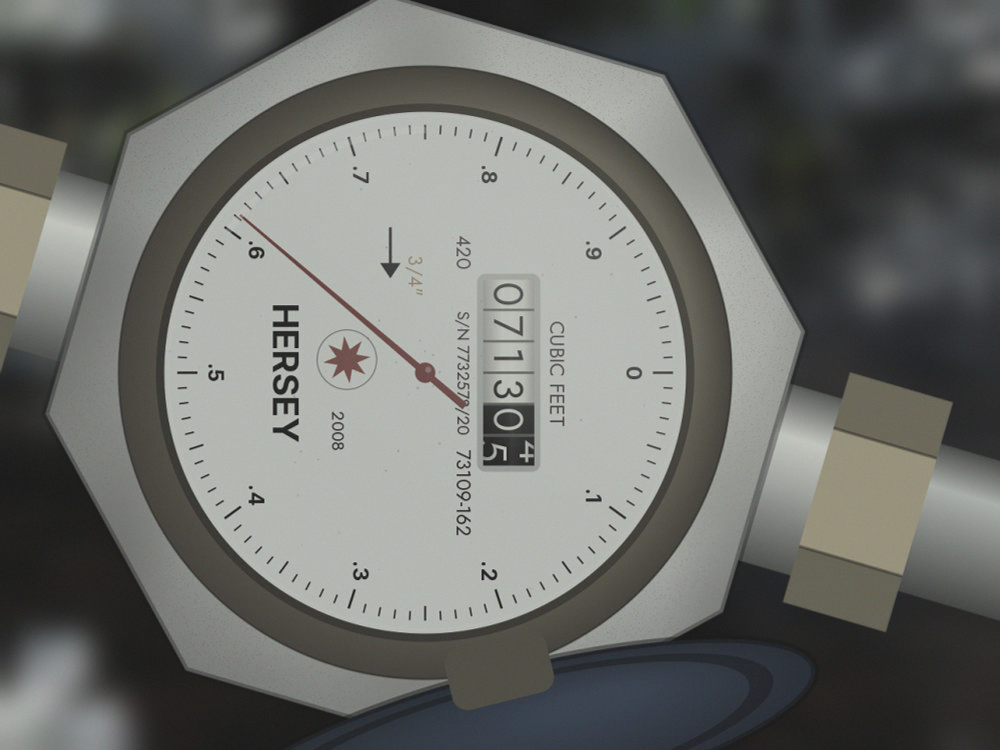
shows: 71304.61 ft³
